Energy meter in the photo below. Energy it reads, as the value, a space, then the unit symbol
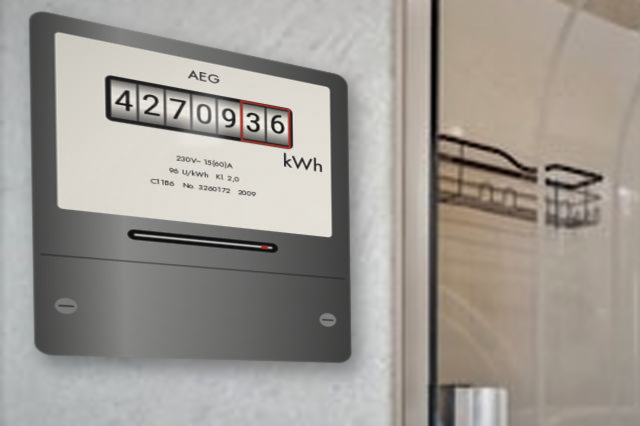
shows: 42709.36 kWh
